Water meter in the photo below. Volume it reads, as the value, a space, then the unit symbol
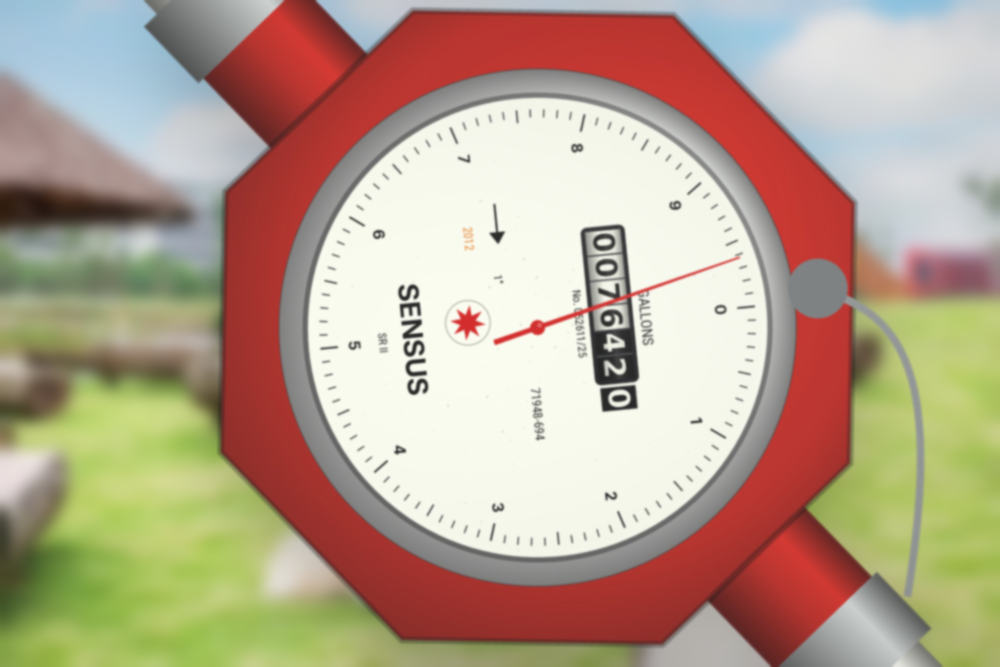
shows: 76419.6 gal
